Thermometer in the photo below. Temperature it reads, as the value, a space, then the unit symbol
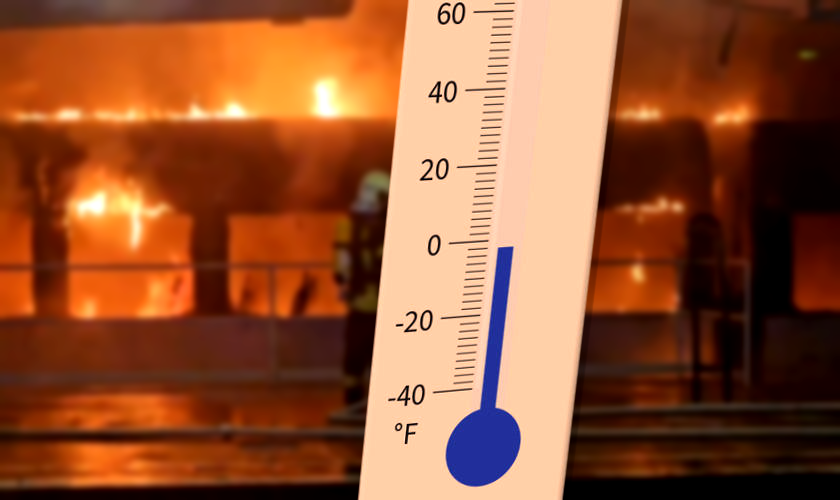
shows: -2 °F
